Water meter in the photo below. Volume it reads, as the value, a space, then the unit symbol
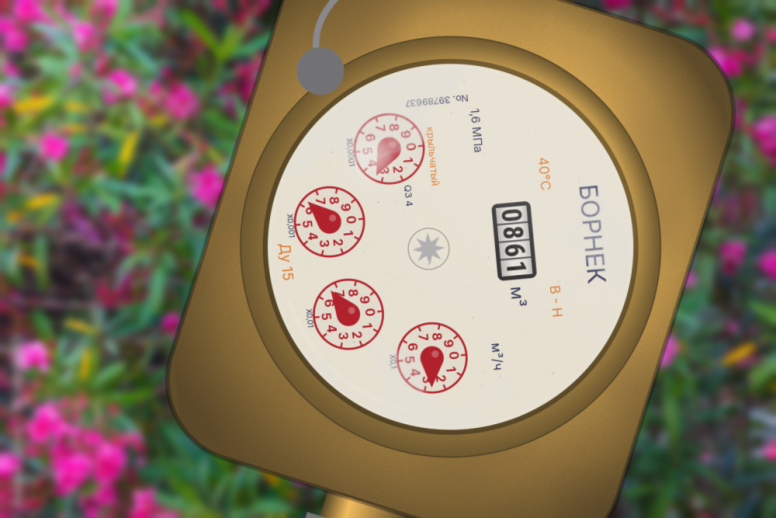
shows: 861.2663 m³
